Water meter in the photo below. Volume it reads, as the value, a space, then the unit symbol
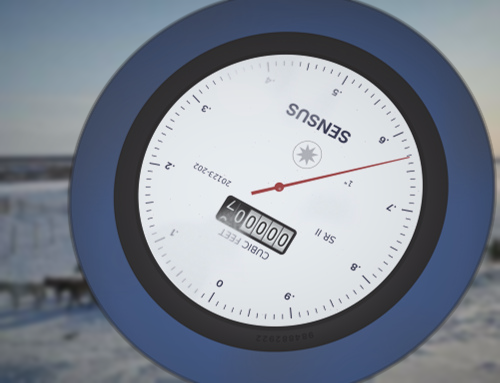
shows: 6.63 ft³
